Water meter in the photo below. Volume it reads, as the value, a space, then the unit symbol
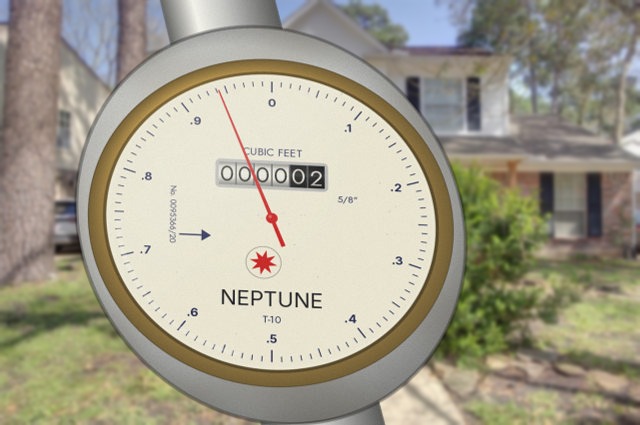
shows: 1.94 ft³
